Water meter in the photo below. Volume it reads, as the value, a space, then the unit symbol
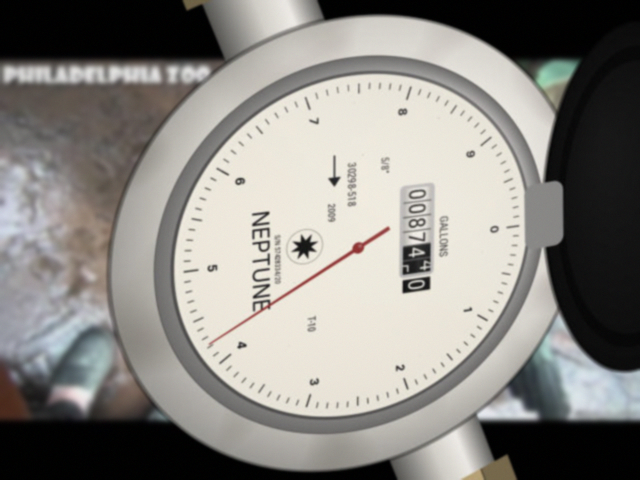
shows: 87444.2 gal
